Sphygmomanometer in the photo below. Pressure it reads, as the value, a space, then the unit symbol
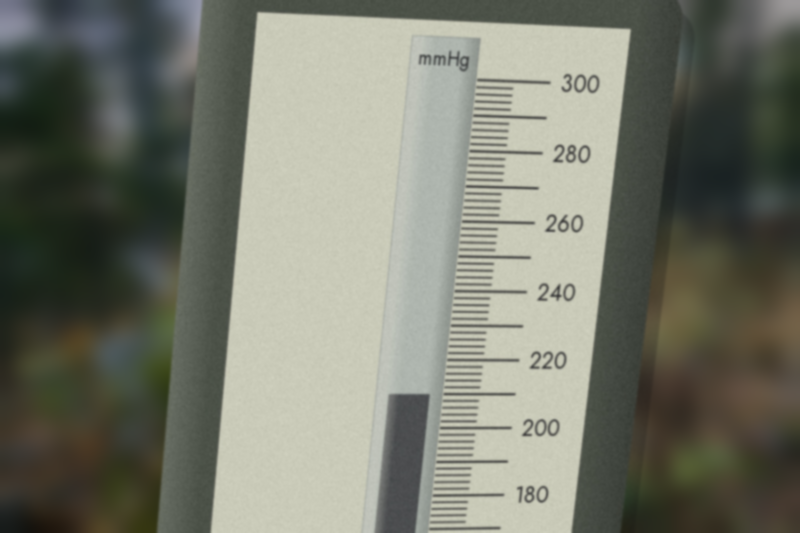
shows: 210 mmHg
